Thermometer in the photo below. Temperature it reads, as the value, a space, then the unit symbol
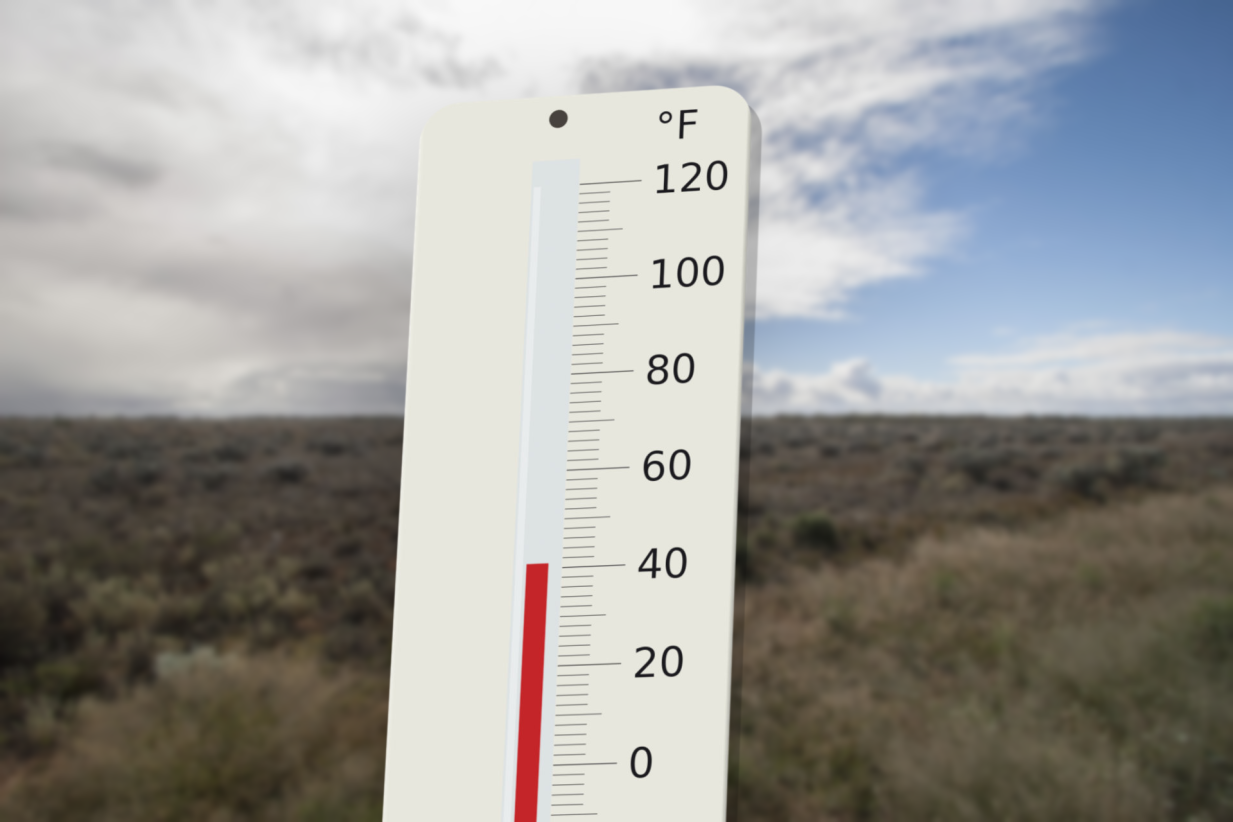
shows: 41 °F
